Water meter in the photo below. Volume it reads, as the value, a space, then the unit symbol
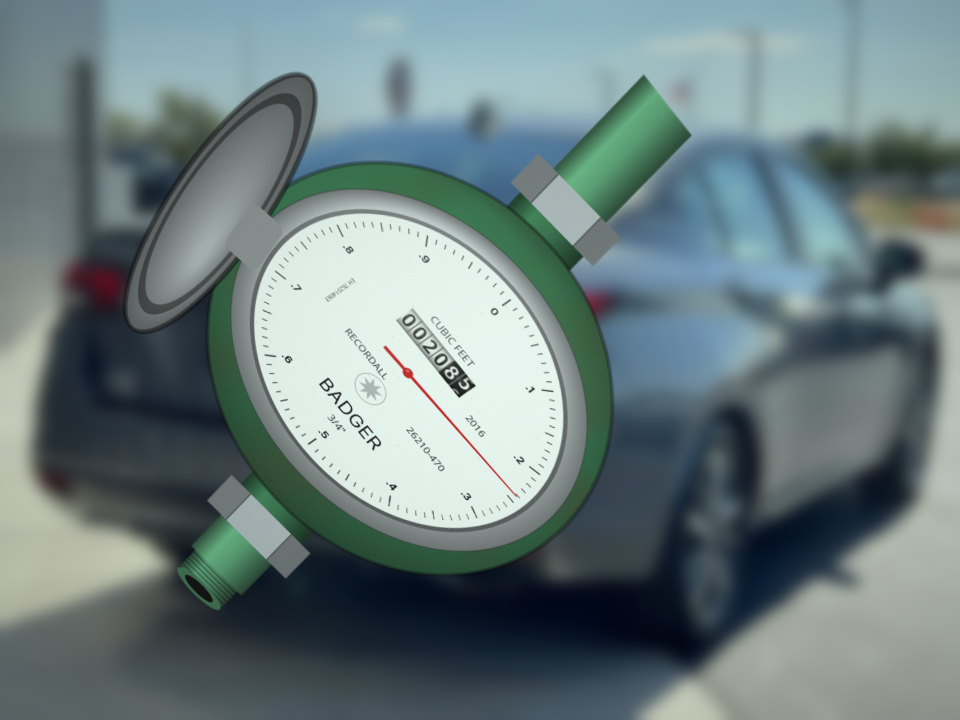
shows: 2085.24 ft³
